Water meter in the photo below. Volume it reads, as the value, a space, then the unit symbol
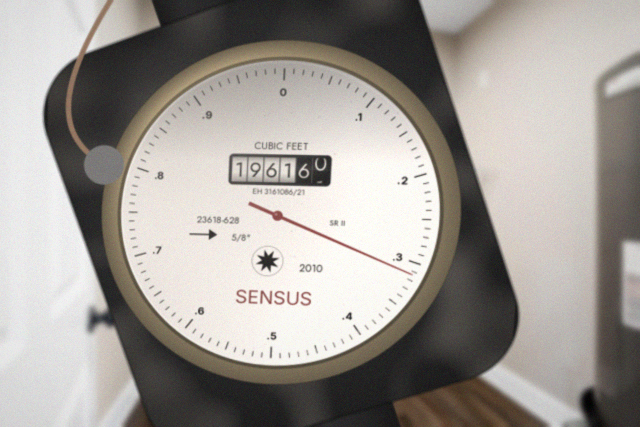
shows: 196160.31 ft³
